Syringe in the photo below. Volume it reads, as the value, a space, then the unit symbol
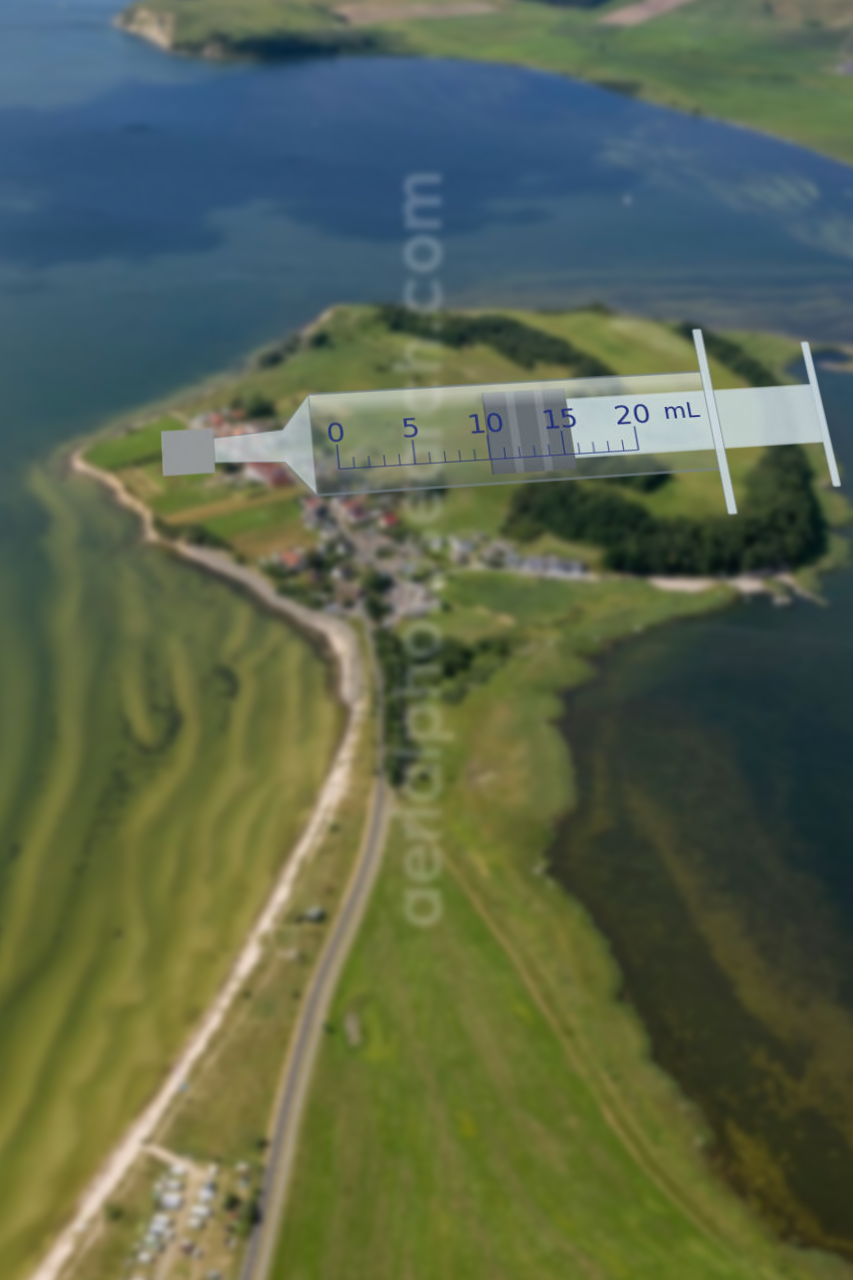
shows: 10 mL
